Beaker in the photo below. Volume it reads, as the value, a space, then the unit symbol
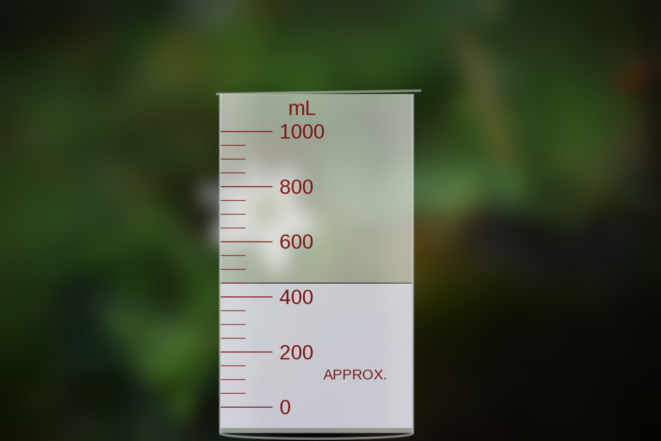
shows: 450 mL
